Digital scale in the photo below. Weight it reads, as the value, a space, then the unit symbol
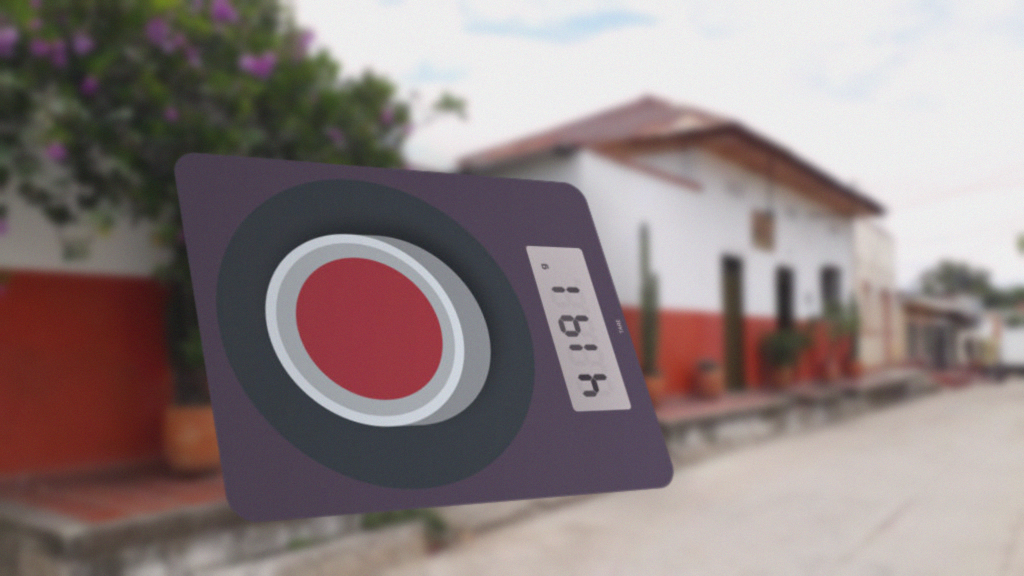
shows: 4191 g
